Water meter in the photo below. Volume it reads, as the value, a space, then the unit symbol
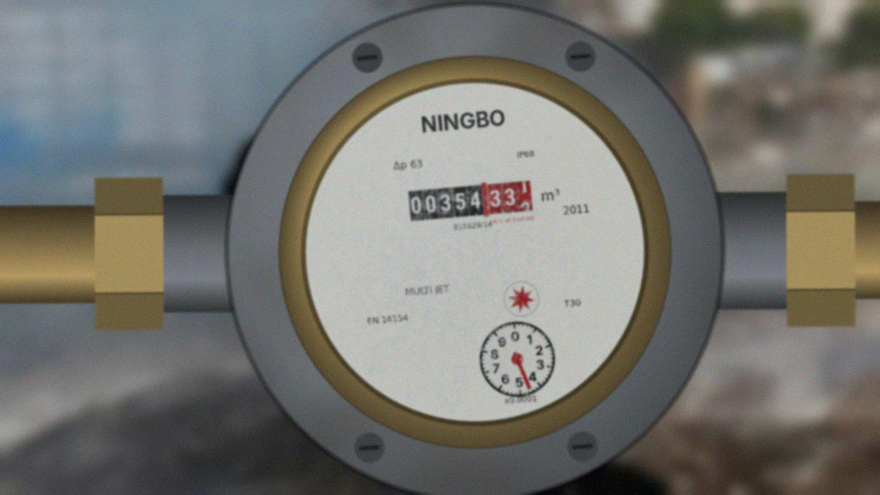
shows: 354.3314 m³
